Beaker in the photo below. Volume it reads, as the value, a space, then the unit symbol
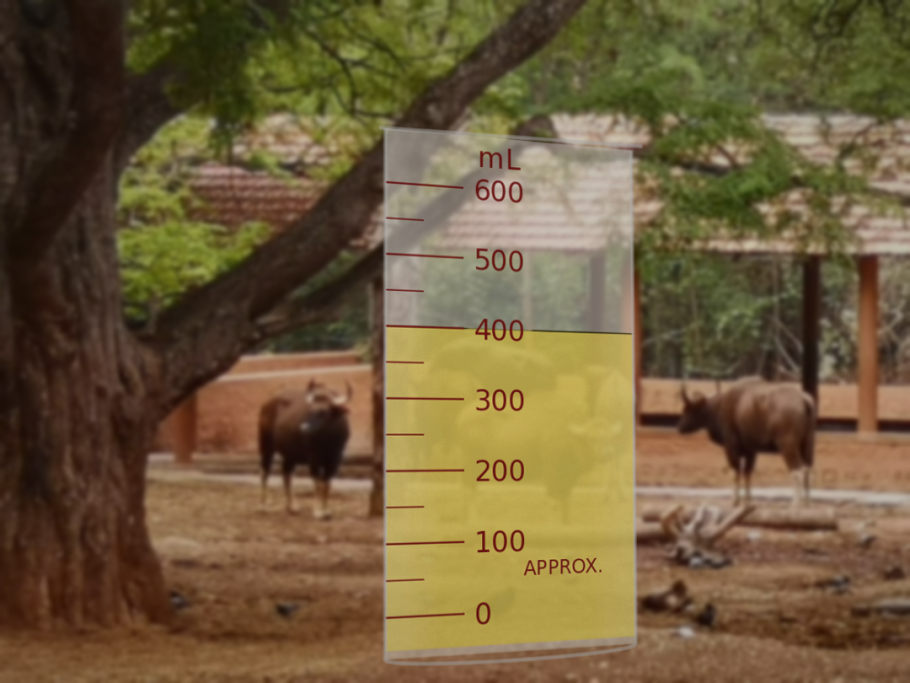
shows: 400 mL
